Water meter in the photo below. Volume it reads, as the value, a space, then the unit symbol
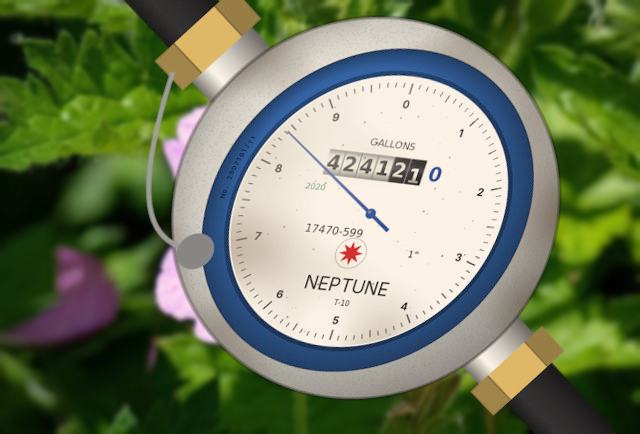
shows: 4241208.4 gal
